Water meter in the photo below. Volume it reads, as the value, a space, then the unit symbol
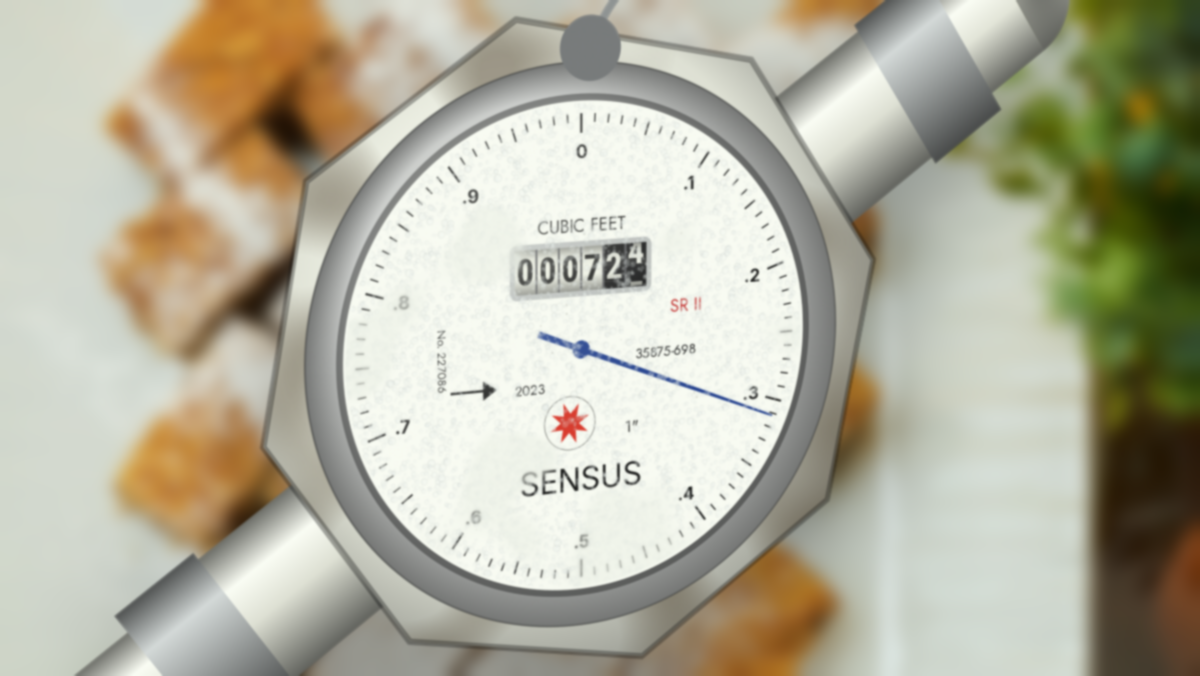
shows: 724.31 ft³
